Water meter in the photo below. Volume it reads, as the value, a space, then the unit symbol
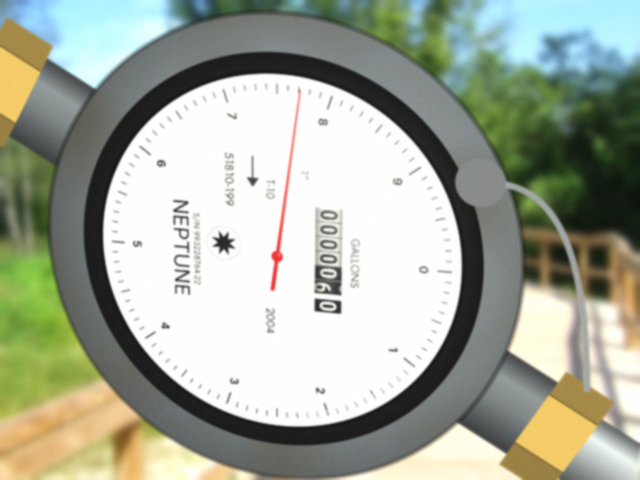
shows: 57.7 gal
